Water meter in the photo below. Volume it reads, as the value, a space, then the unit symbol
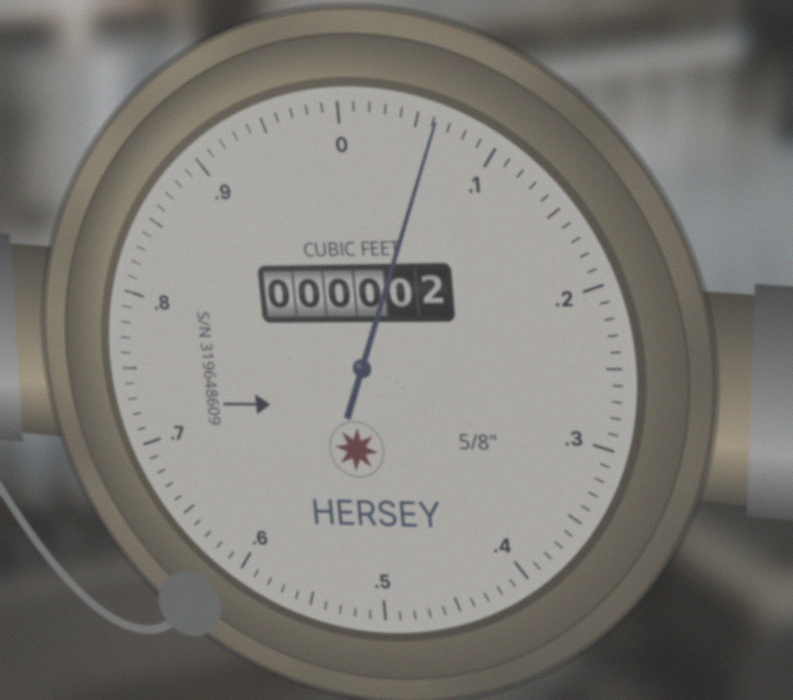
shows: 2.06 ft³
